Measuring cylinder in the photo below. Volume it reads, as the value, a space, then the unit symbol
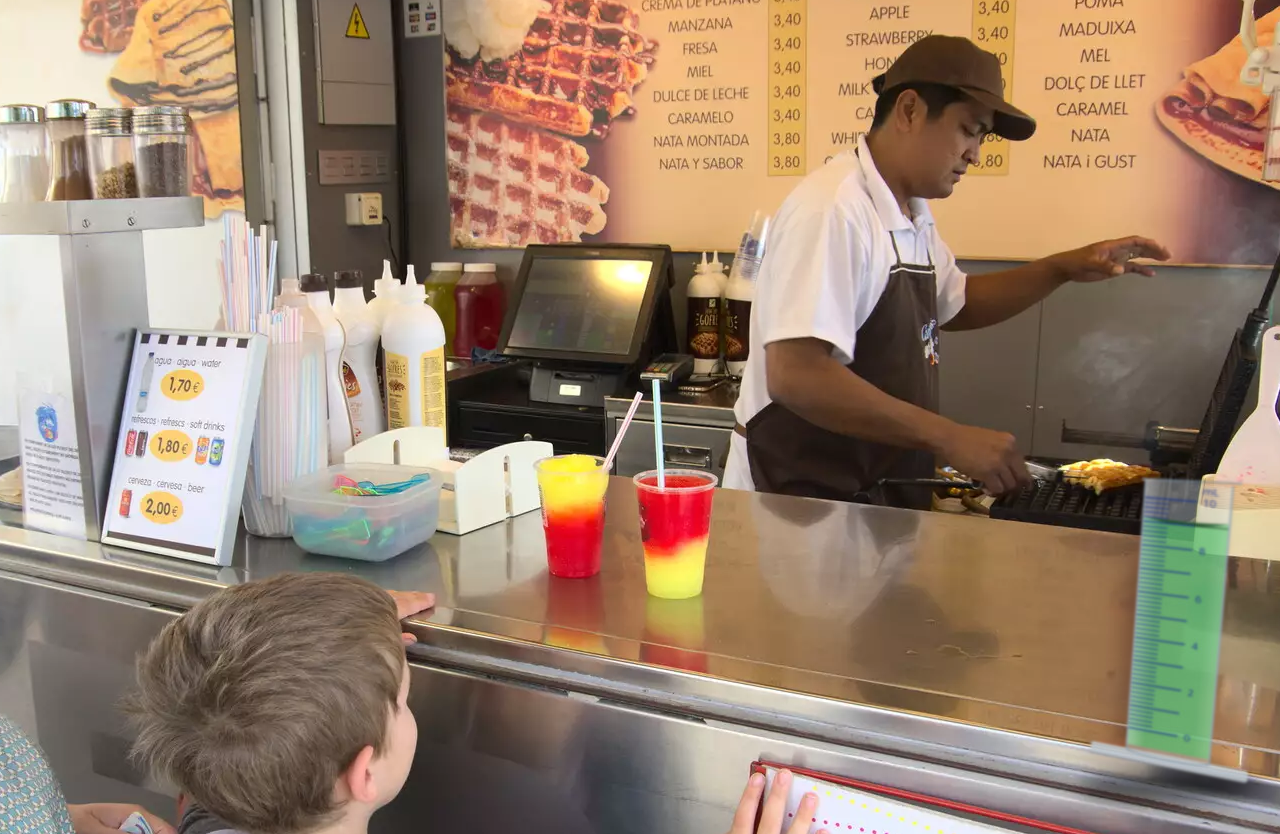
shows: 9 mL
